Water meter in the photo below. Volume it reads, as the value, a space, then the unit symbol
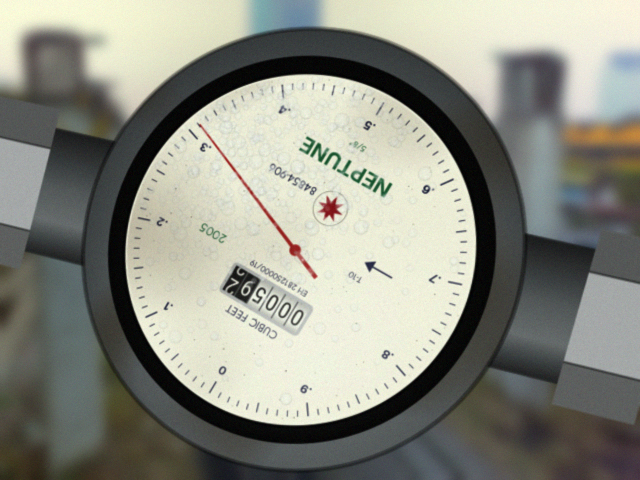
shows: 592.31 ft³
